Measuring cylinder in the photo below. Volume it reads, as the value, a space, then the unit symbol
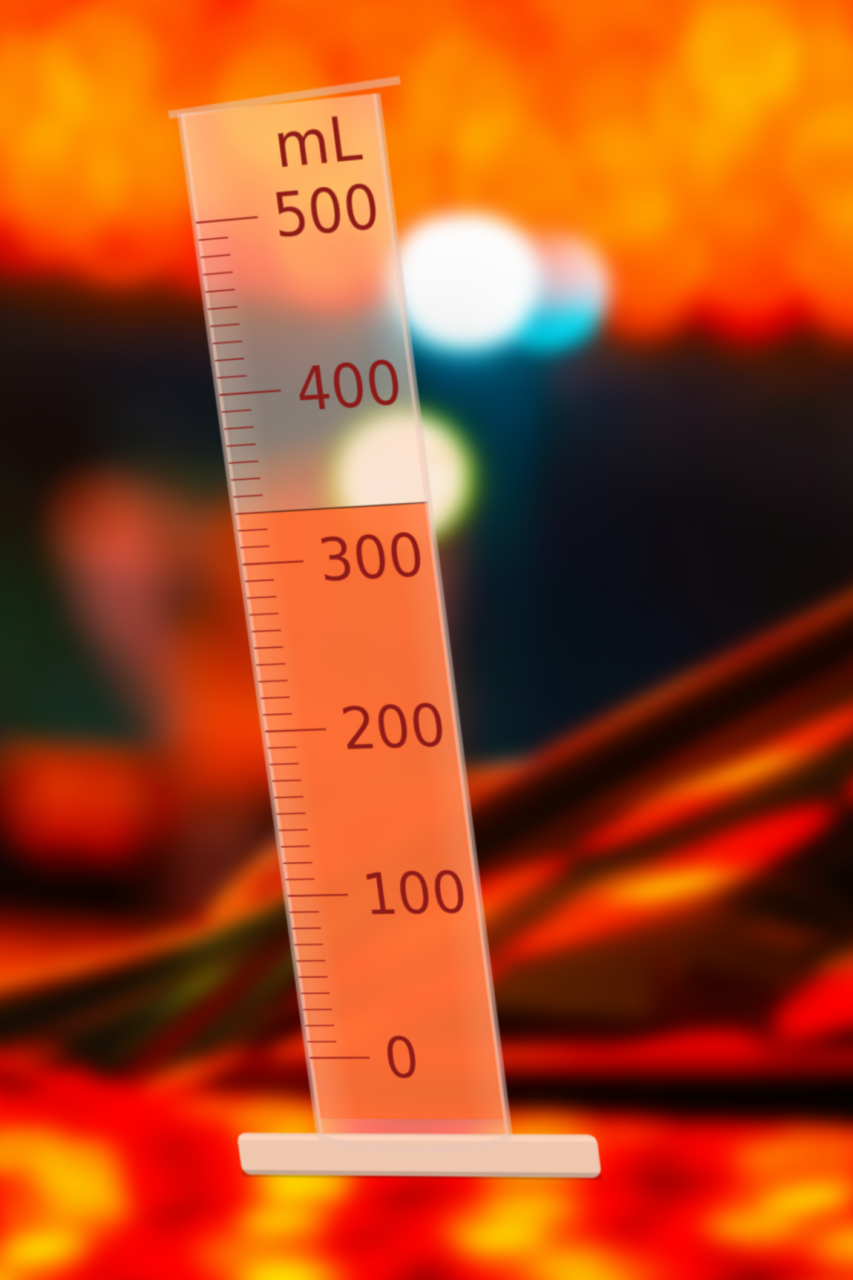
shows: 330 mL
